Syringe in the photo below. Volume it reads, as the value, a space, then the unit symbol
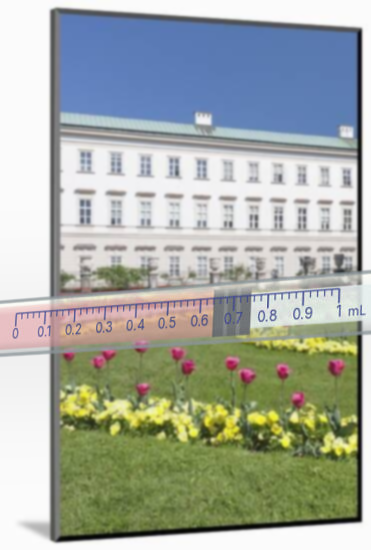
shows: 0.64 mL
